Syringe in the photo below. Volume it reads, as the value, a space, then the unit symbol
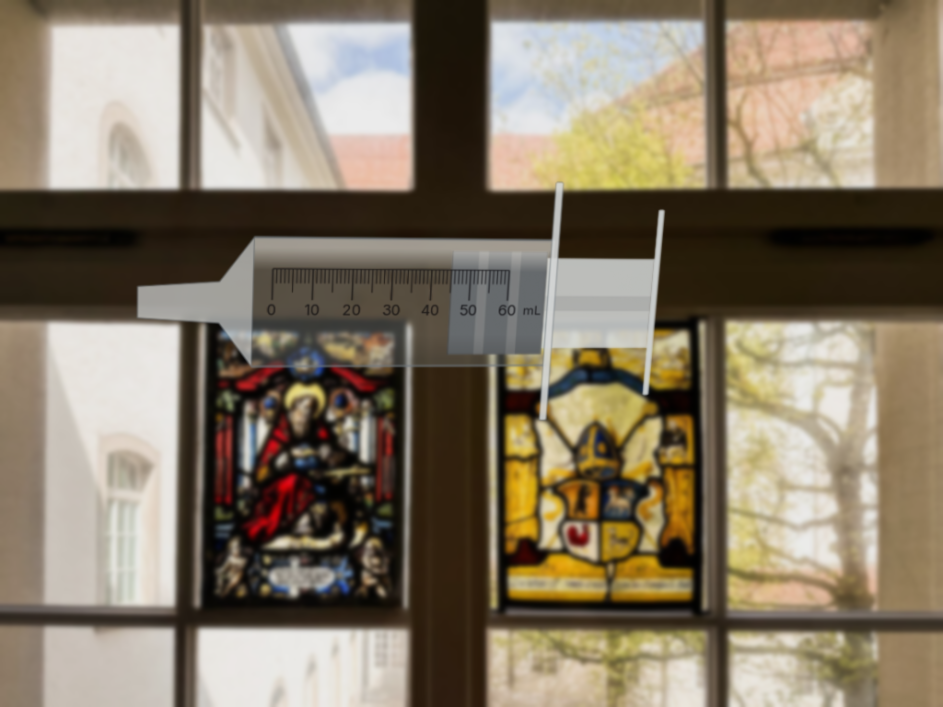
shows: 45 mL
